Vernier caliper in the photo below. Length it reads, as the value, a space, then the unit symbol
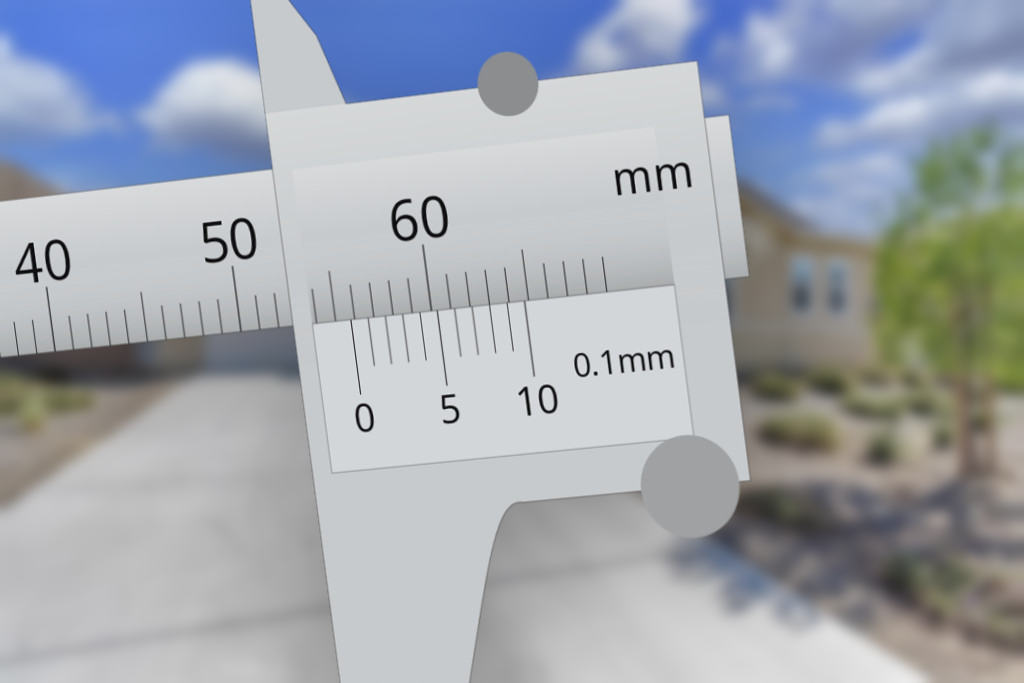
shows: 55.8 mm
